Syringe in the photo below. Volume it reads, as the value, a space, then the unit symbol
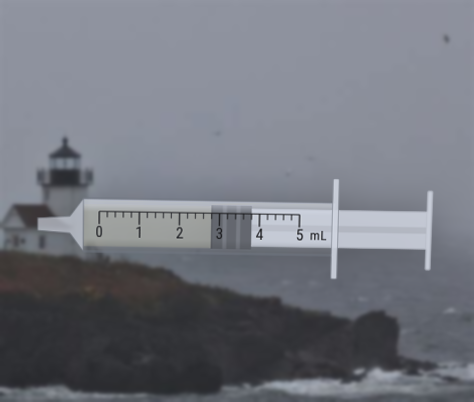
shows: 2.8 mL
